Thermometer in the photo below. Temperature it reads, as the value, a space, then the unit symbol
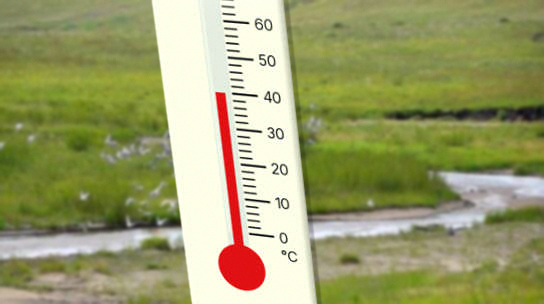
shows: 40 °C
